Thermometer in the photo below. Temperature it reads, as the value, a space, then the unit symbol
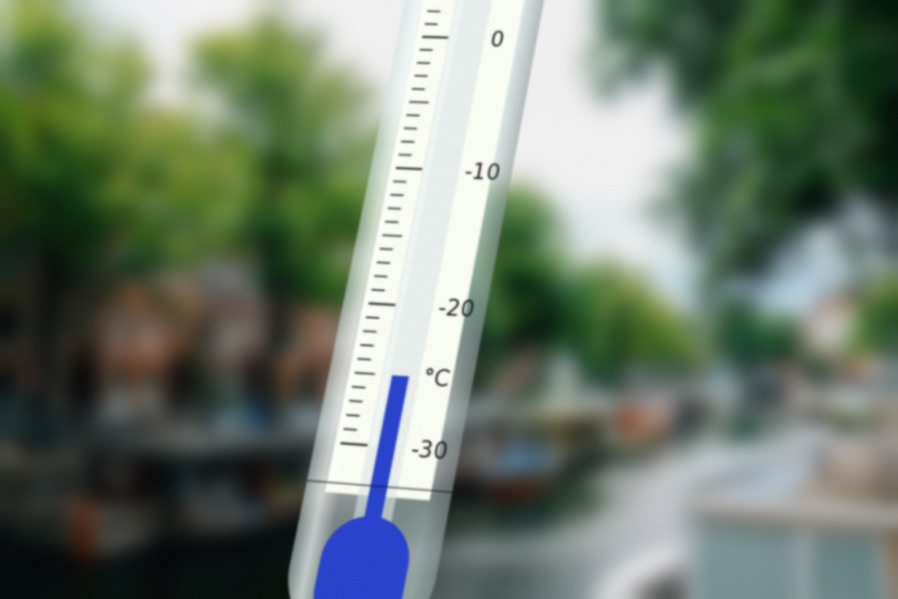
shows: -25 °C
